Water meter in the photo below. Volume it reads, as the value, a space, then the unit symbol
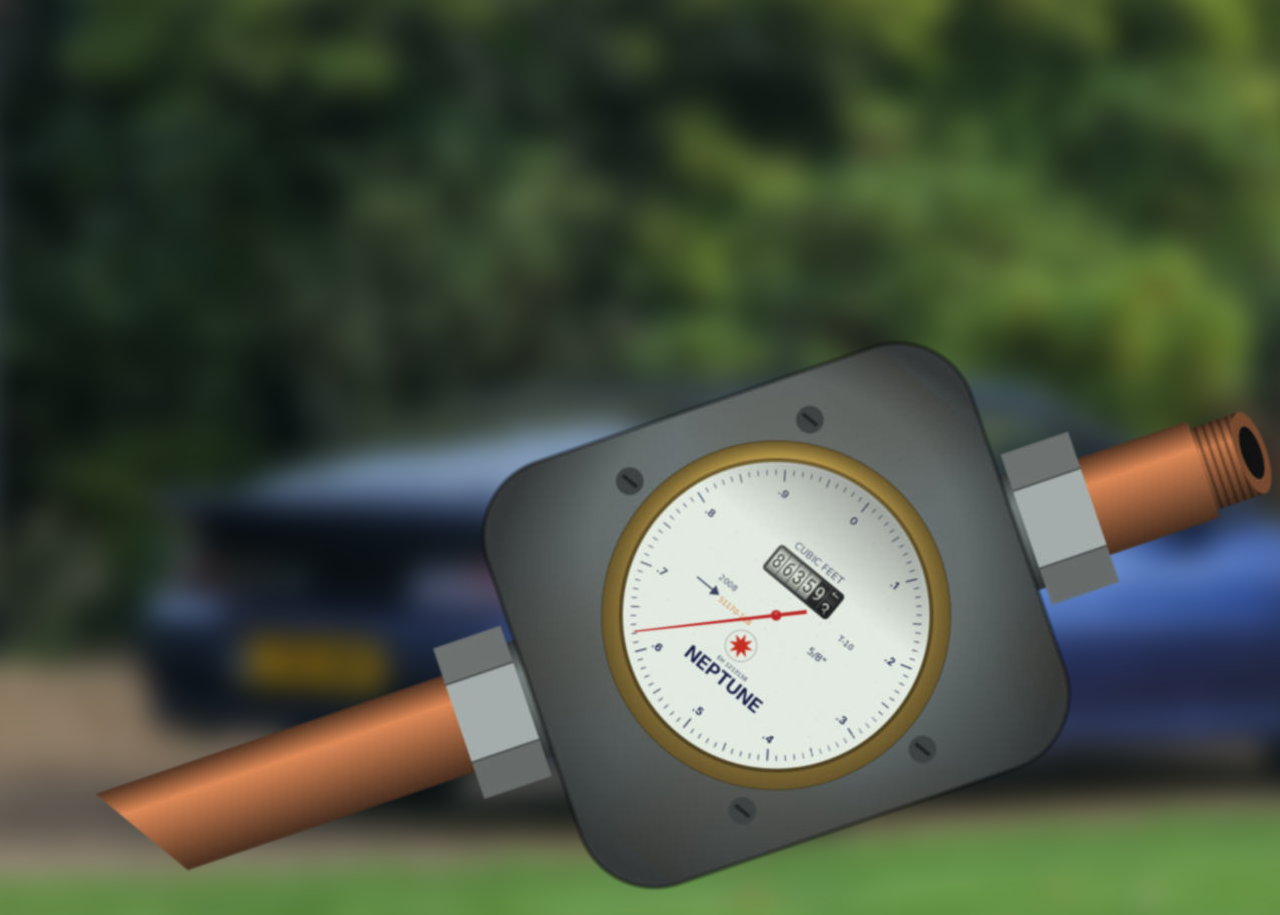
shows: 863592.62 ft³
